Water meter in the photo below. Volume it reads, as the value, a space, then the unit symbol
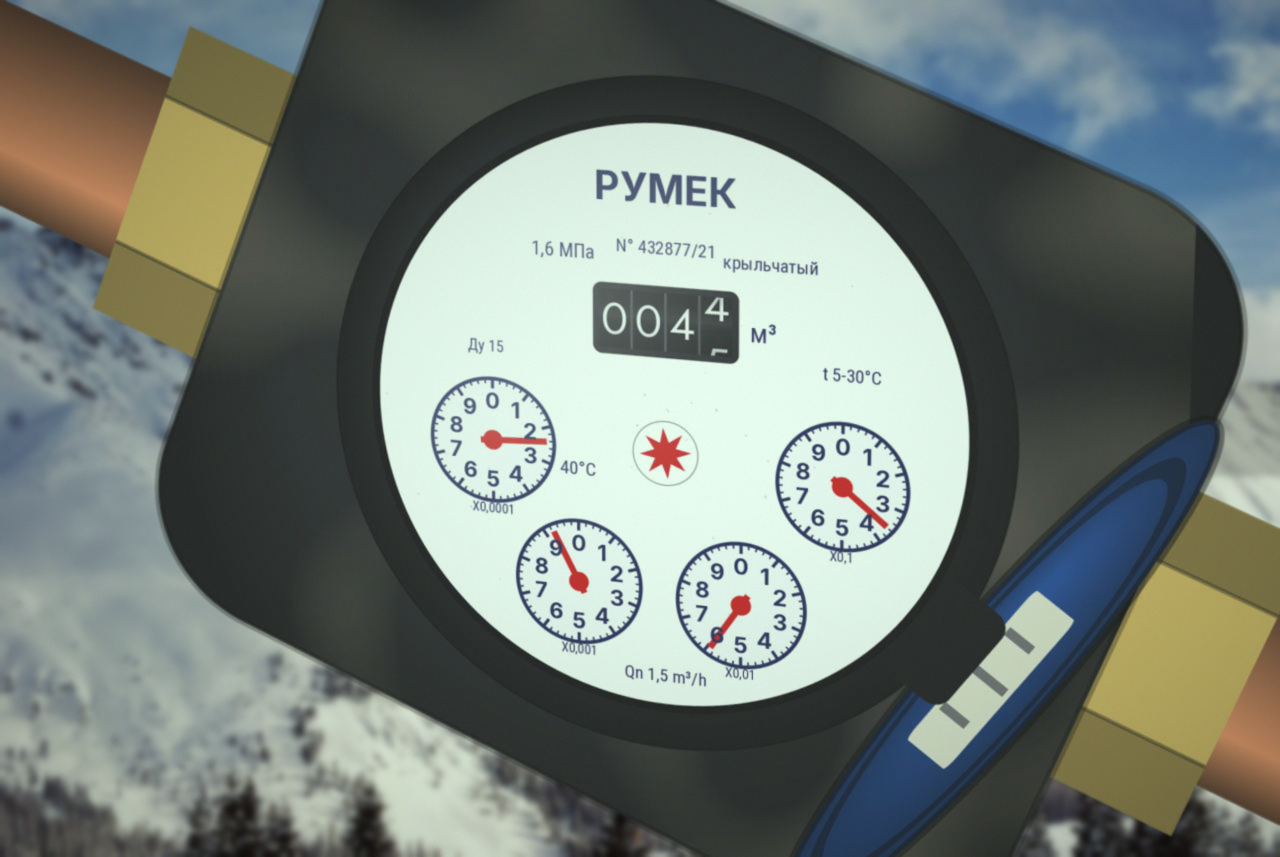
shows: 44.3592 m³
